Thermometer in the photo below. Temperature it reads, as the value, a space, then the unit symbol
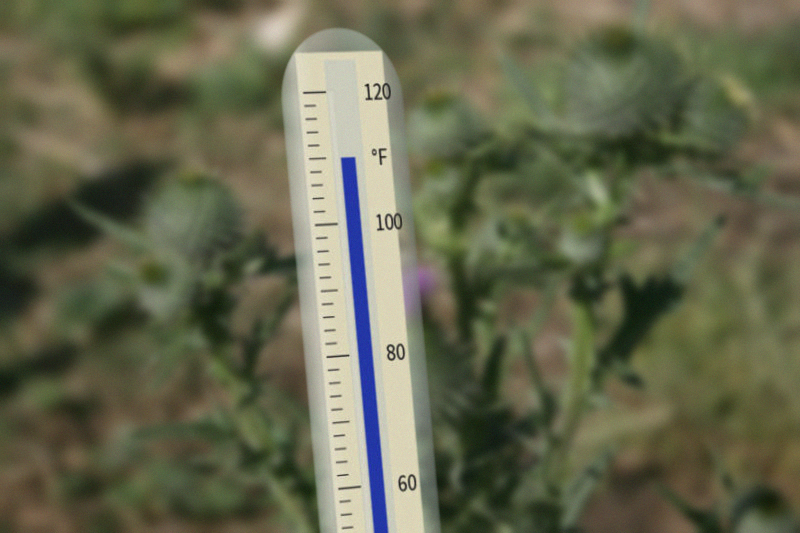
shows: 110 °F
